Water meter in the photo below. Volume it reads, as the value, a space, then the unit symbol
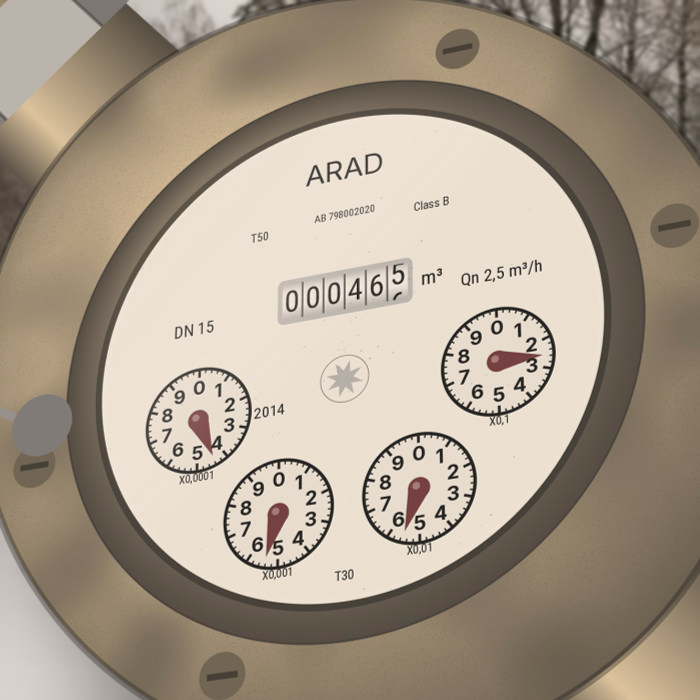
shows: 465.2554 m³
